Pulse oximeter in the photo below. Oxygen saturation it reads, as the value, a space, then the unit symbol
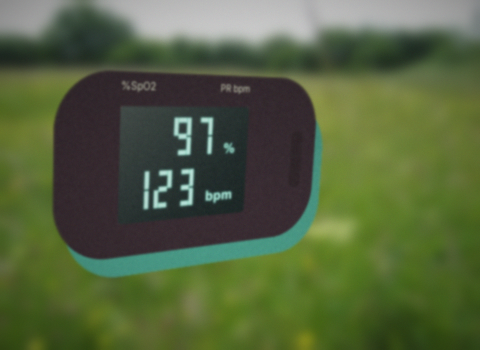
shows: 97 %
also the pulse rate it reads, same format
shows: 123 bpm
